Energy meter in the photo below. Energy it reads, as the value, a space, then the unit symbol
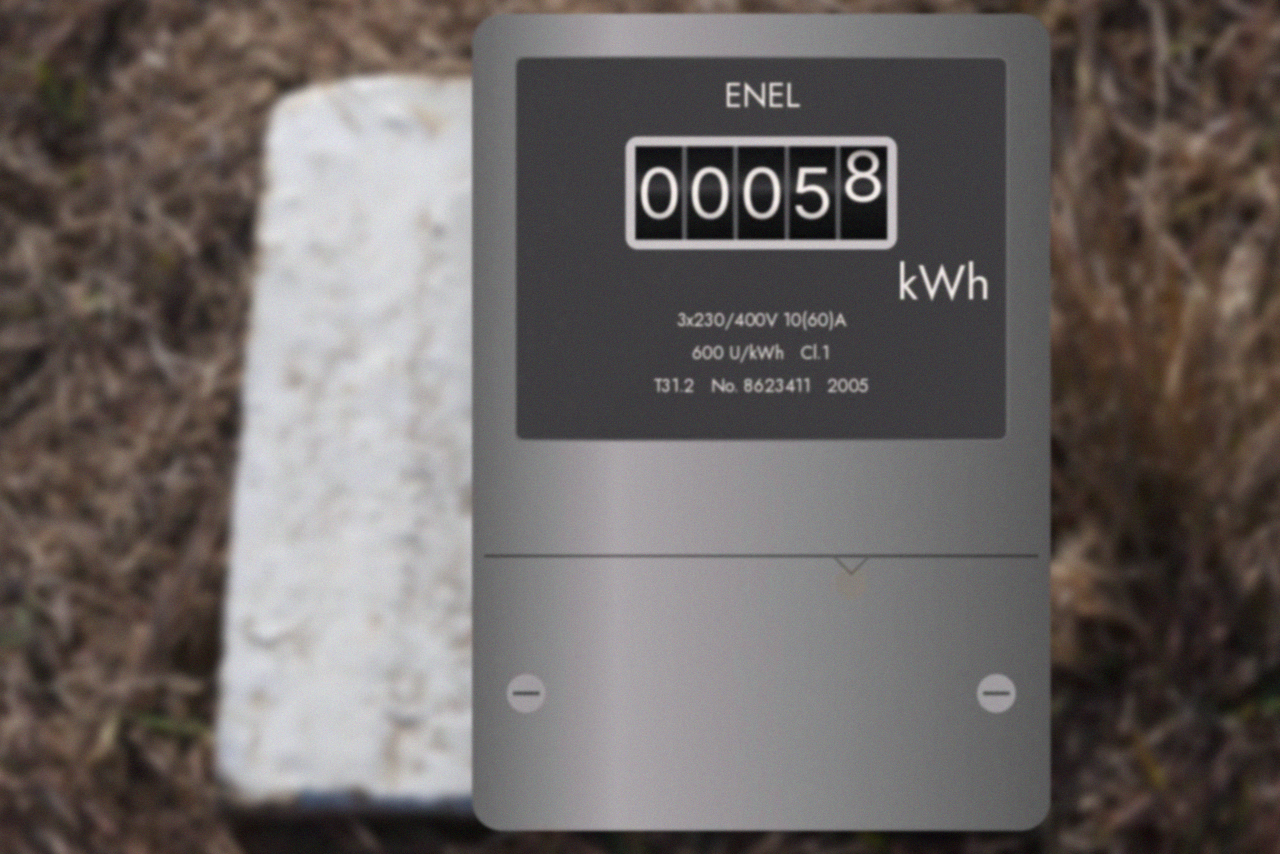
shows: 58 kWh
